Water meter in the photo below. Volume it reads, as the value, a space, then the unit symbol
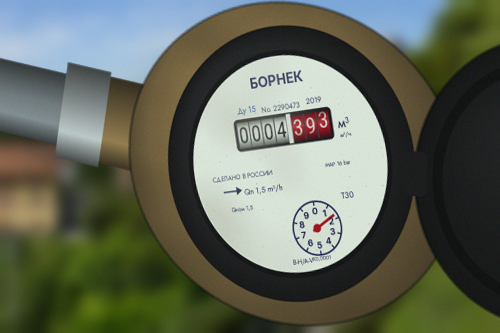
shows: 4.3931 m³
